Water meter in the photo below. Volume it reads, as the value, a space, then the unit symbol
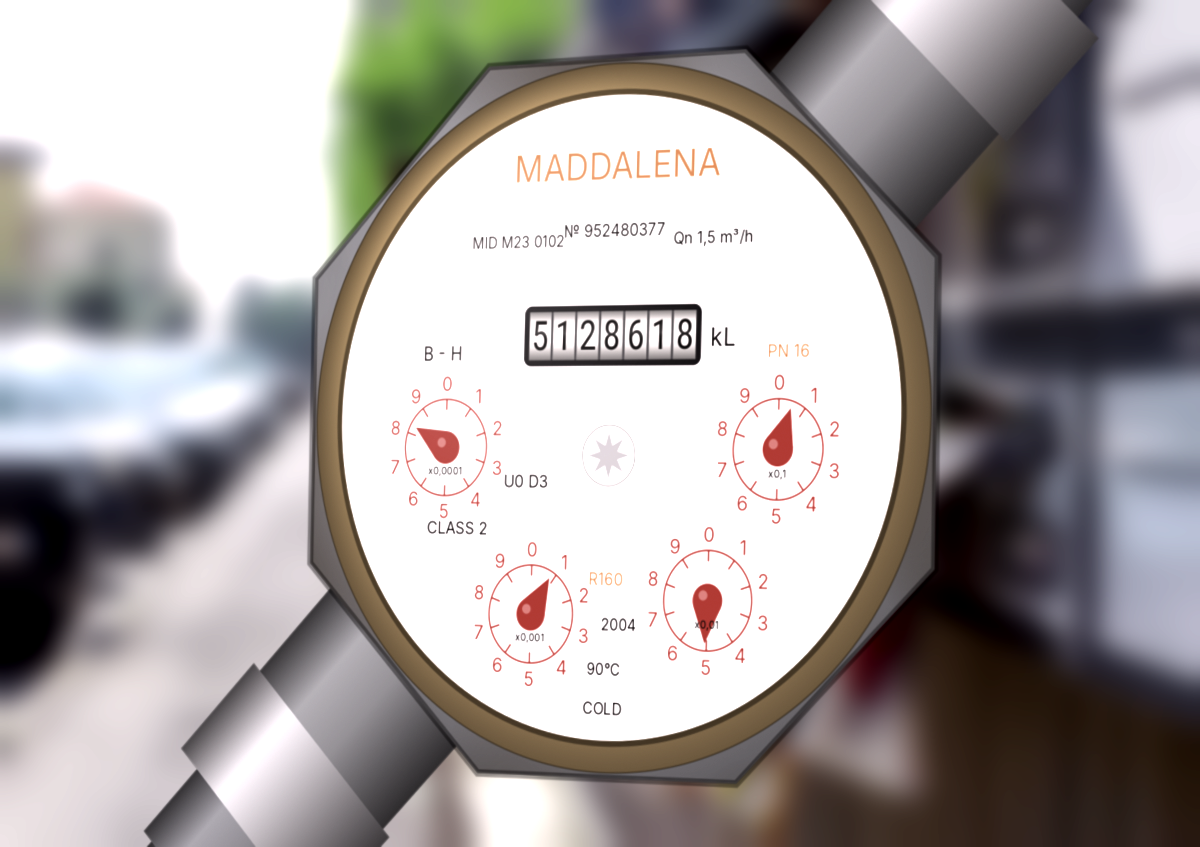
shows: 5128618.0508 kL
